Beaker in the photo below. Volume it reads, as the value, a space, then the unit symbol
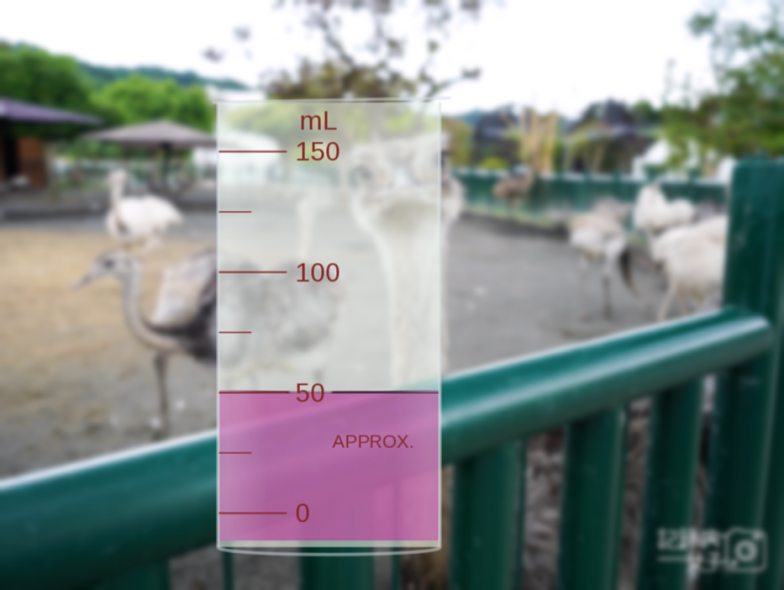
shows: 50 mL
